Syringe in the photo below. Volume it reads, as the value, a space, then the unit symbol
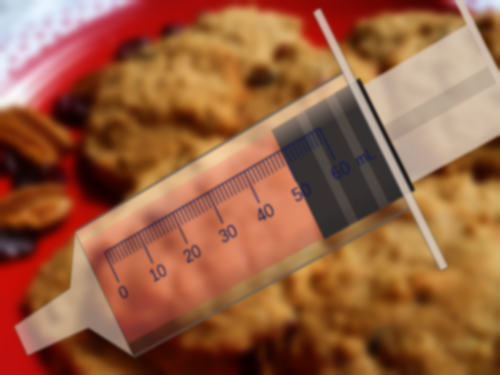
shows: 50 mL
